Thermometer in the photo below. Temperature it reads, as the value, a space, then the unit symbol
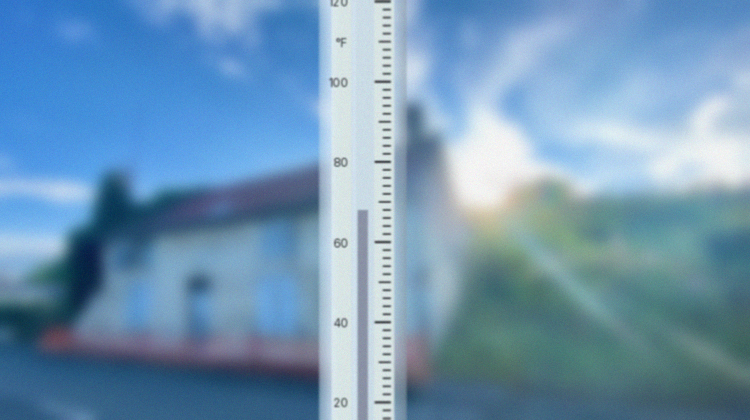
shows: 68 °F
